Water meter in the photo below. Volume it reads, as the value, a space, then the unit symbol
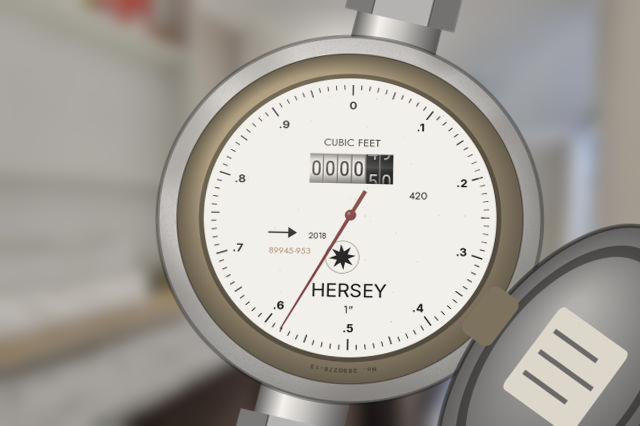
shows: 49.58 ft³
